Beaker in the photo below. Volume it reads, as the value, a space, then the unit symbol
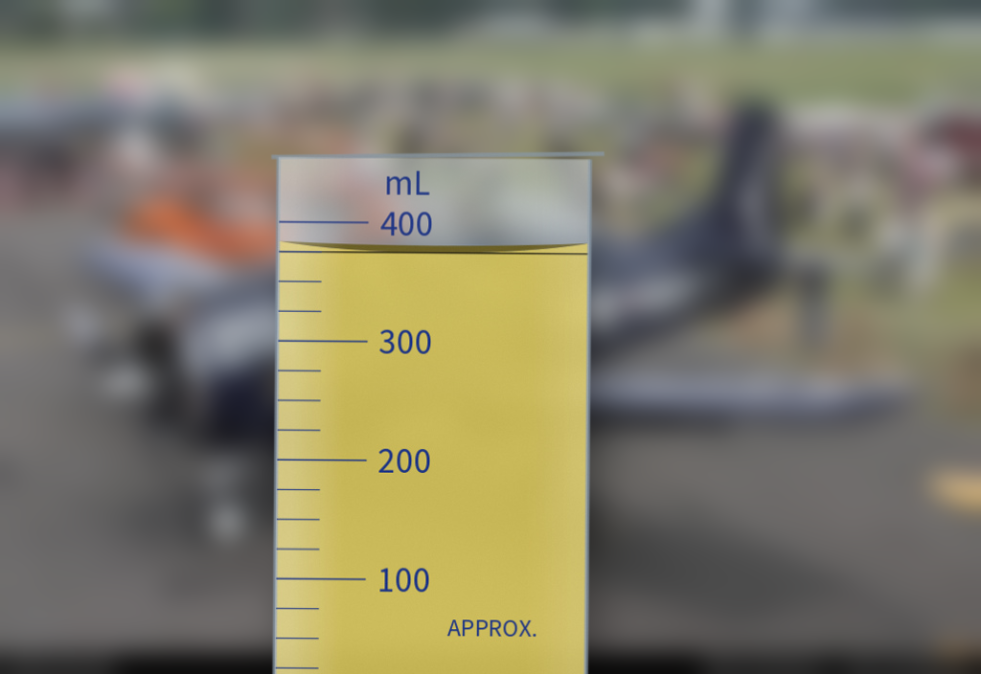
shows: 375 mL
